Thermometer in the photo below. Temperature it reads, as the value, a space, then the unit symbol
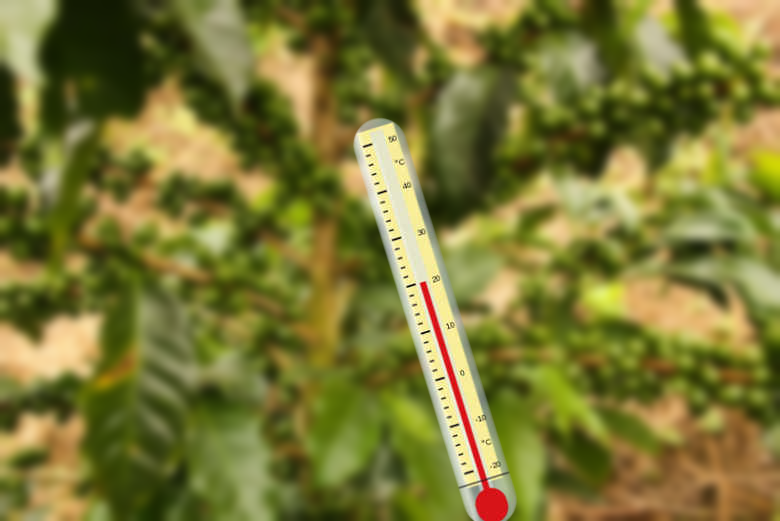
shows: 20 °C
